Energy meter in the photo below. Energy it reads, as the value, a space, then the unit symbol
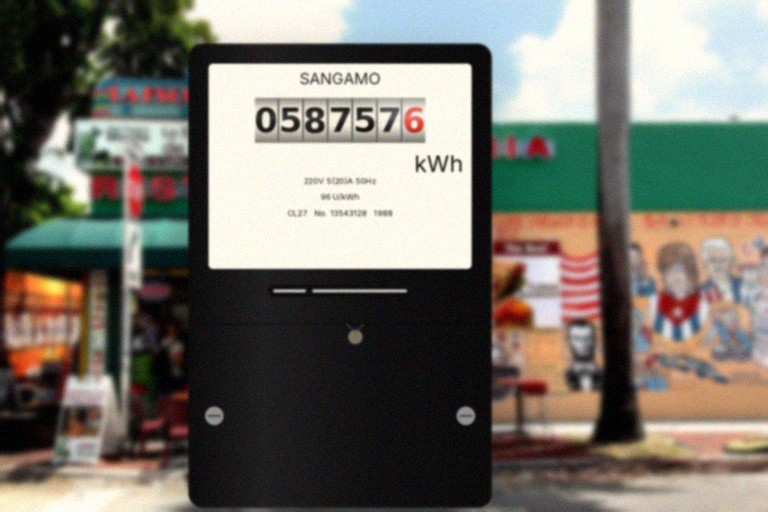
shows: 58757.6 kWh
